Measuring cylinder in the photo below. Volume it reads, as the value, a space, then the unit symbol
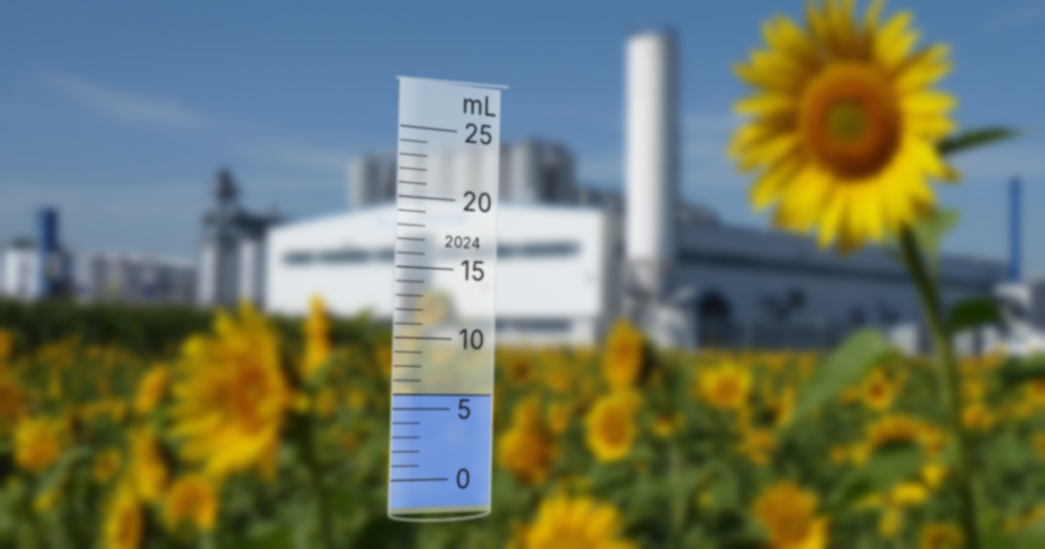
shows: 6 mL
